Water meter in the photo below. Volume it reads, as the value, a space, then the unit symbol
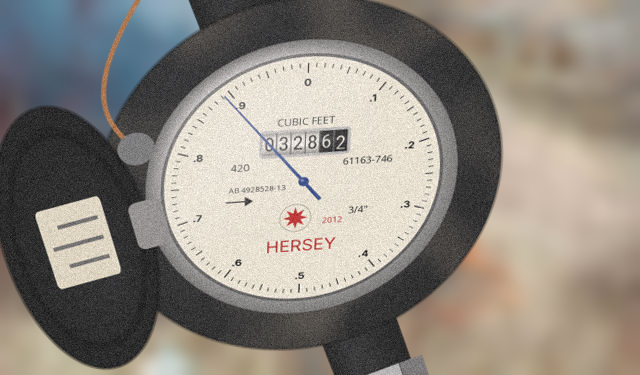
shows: 32861.89 ft³
